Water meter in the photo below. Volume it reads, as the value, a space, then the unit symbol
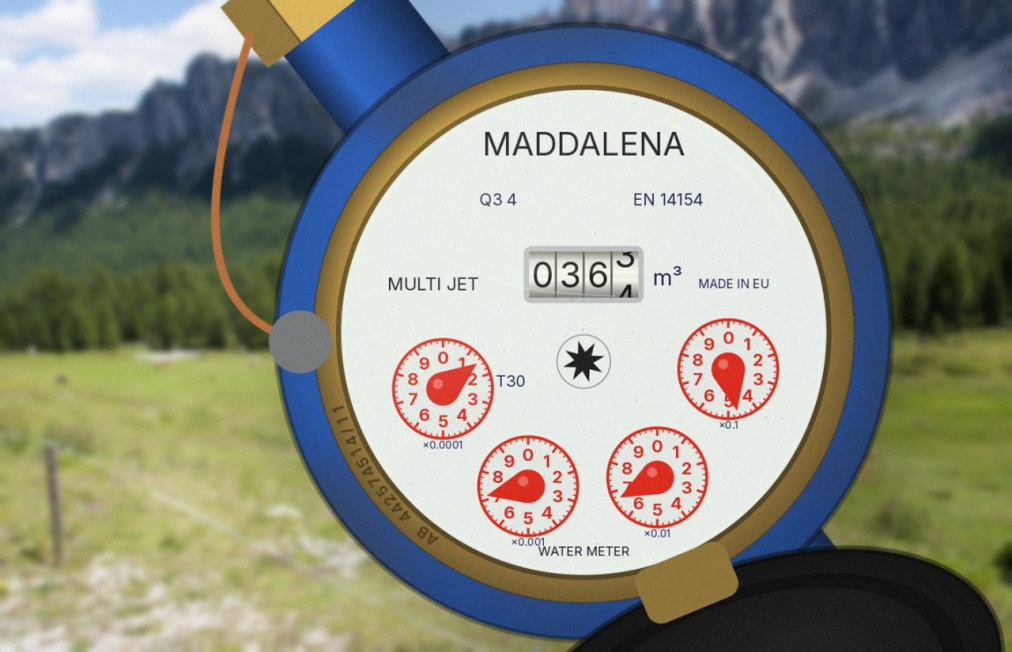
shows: 363.4671 m³
